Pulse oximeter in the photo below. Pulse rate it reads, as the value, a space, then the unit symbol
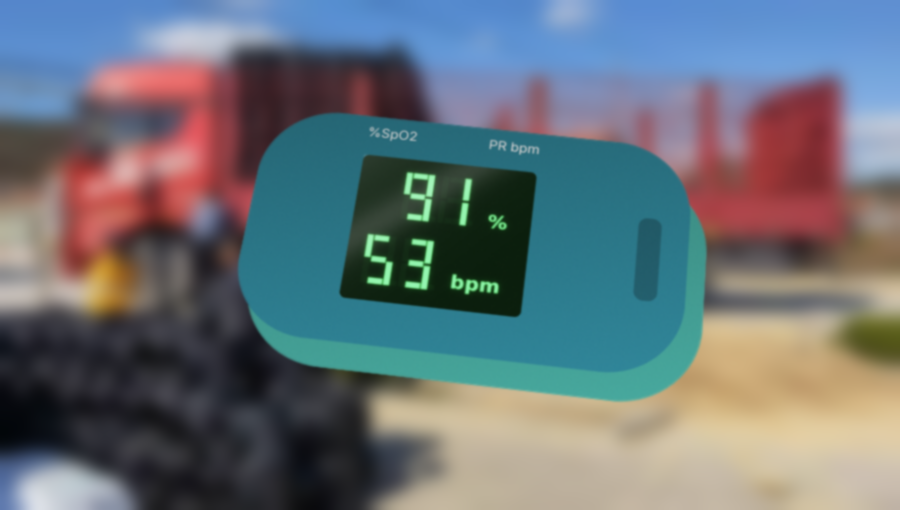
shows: 53 bpm
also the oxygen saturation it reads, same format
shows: 91 %
